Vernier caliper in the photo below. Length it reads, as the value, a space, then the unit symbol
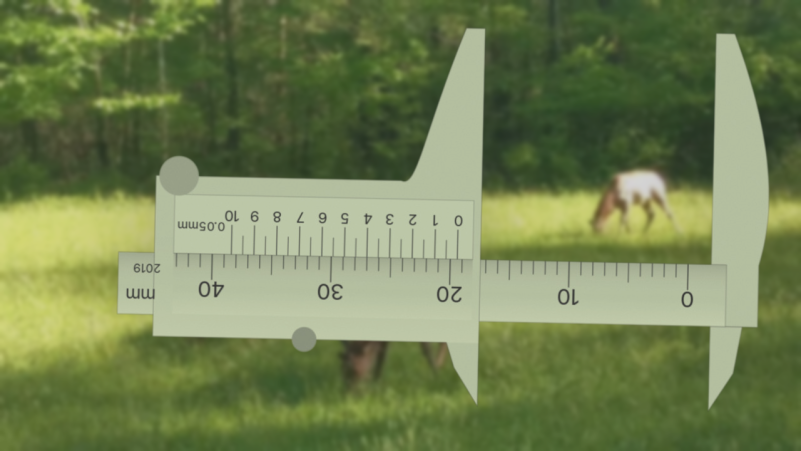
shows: 19.4 mm
